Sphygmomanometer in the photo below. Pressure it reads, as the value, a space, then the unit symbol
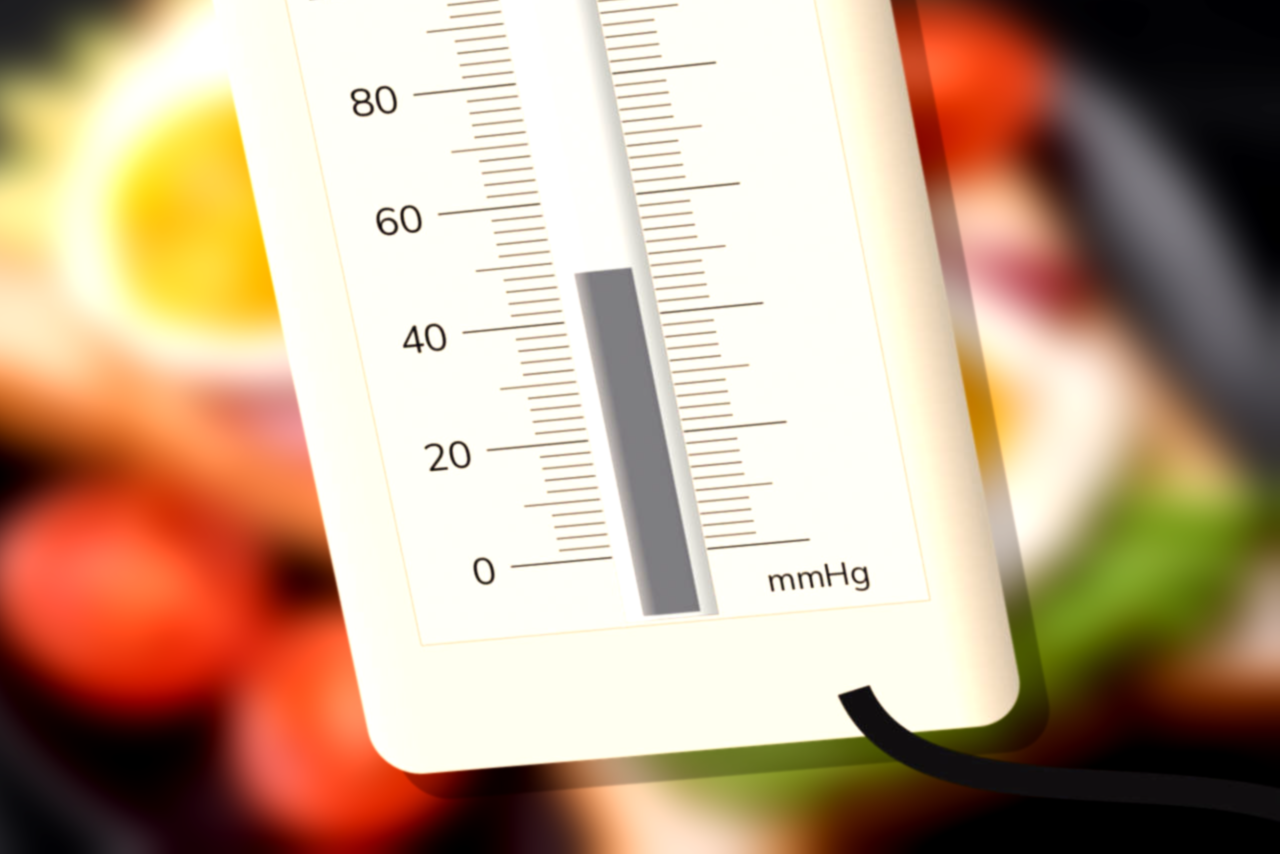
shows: 48 mmHg
